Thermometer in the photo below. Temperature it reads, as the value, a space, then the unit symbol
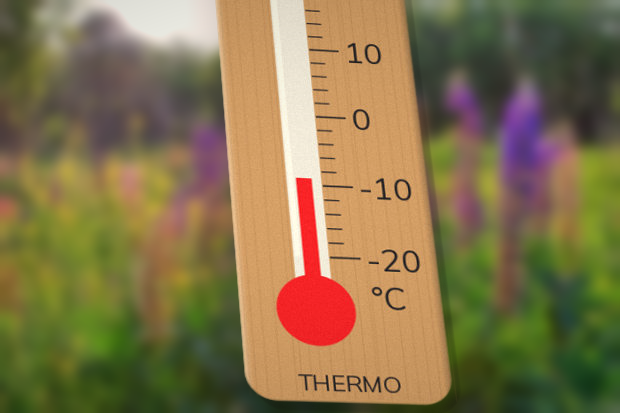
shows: -9 °C
